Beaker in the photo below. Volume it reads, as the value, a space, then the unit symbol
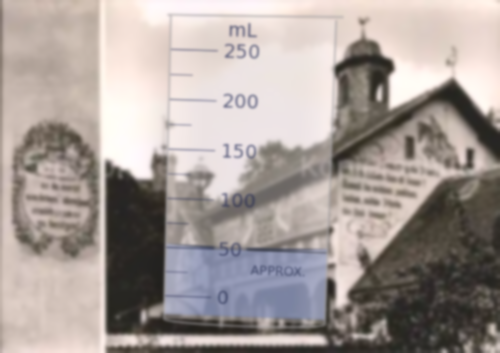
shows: 50 mL
